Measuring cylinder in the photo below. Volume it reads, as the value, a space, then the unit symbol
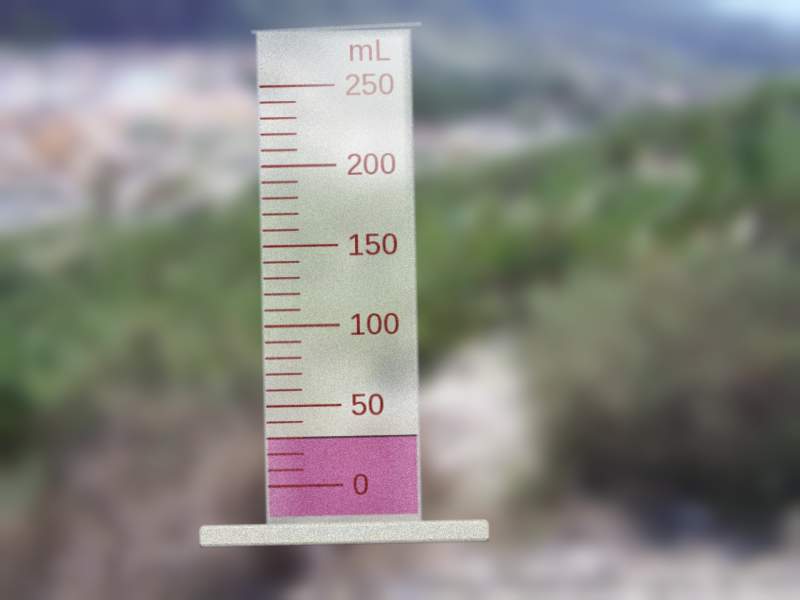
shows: 30 mL
